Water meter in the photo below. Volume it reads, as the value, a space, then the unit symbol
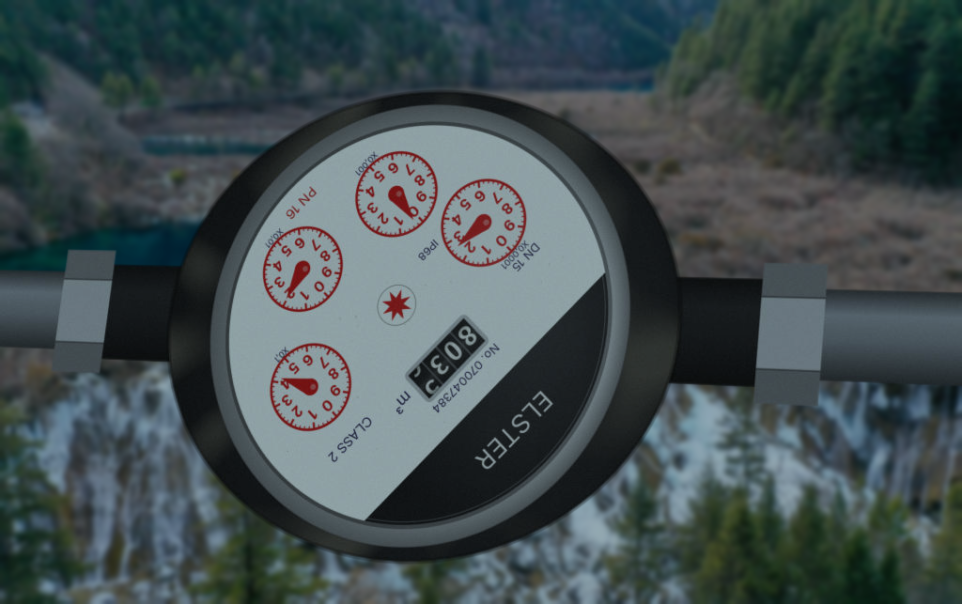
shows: 8035.4202 m³
